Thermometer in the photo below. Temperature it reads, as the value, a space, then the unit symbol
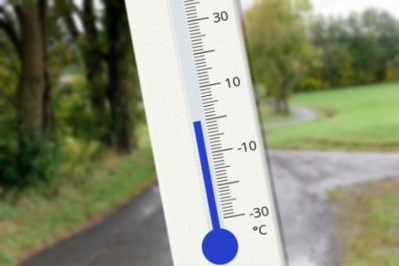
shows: 0 °C
